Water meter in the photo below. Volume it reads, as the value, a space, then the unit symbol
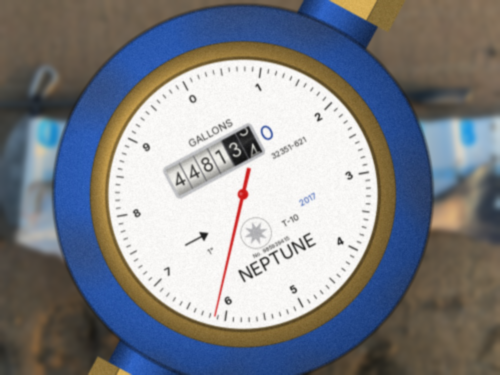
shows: 4481336.1 gal
